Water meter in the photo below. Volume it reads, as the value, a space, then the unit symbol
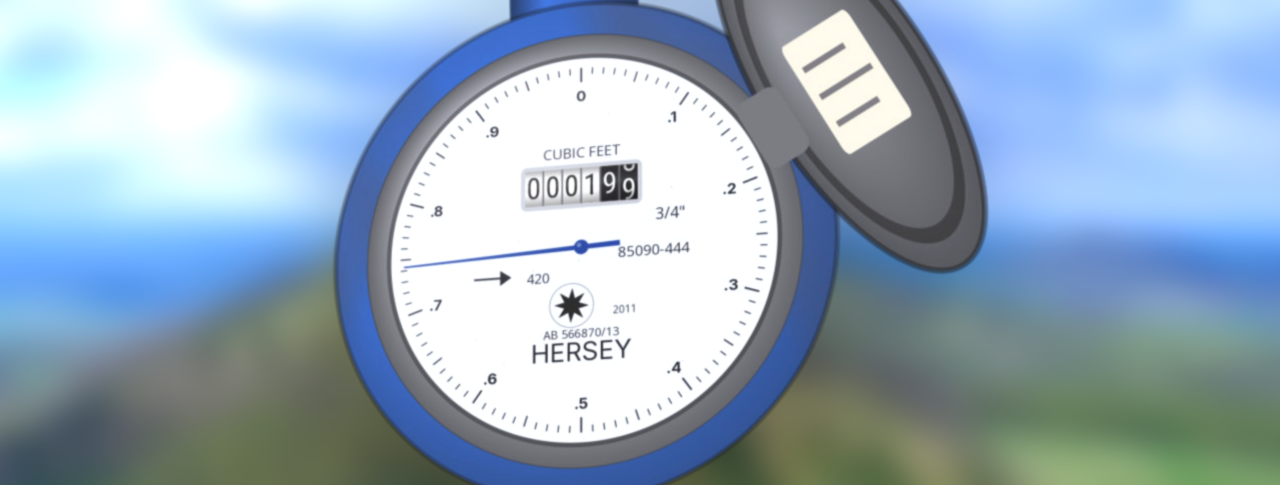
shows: 198.74 ft³
